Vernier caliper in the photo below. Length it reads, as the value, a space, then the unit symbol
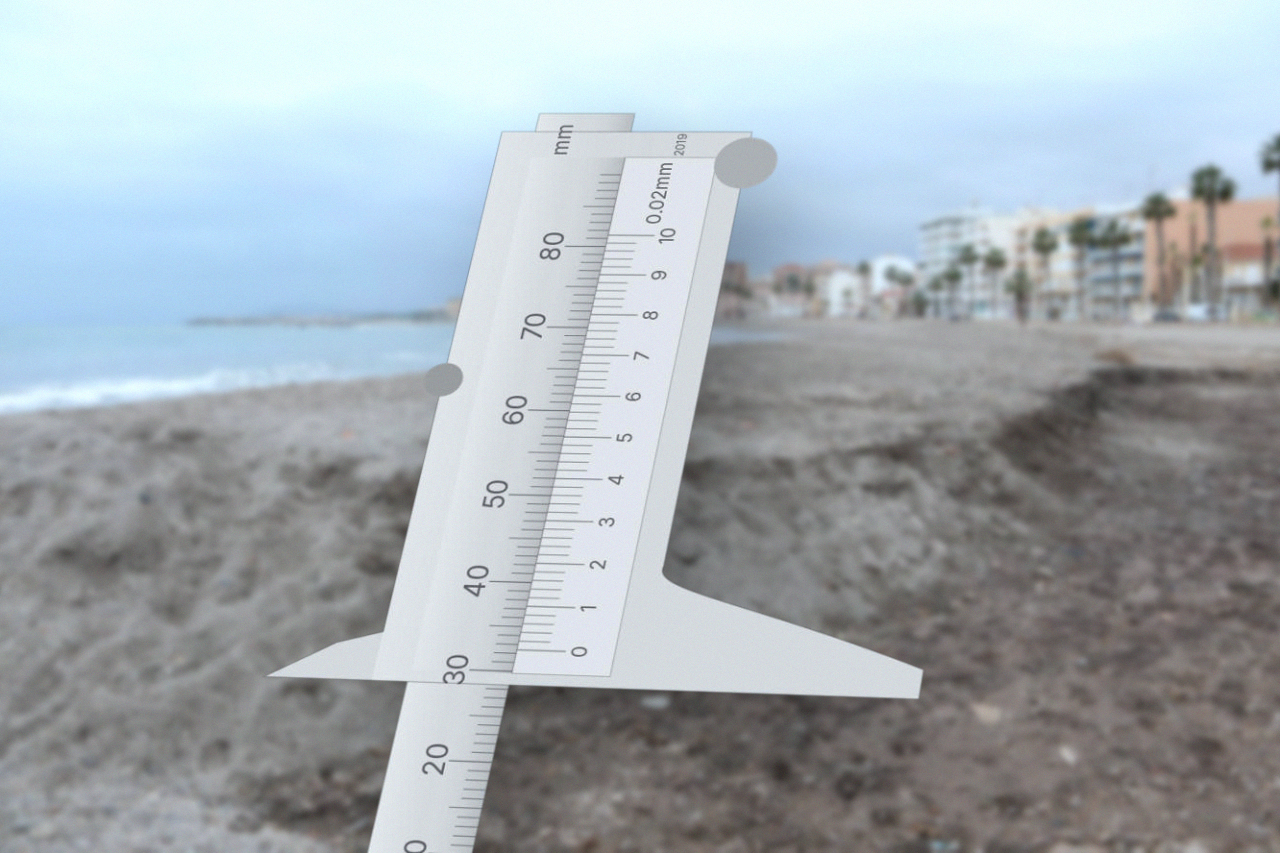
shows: 32.4 mm
